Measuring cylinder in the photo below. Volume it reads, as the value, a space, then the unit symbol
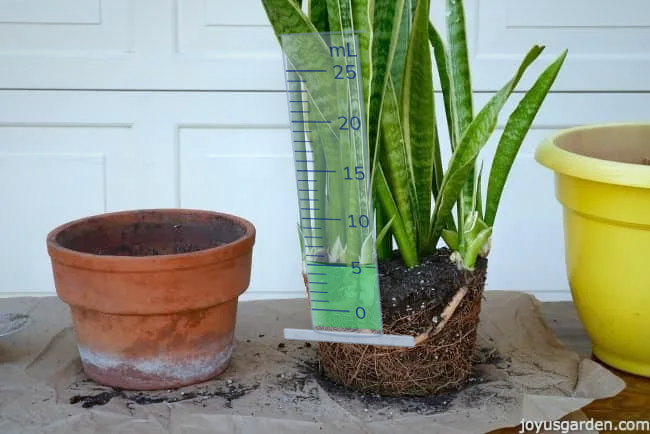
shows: 5 mL
